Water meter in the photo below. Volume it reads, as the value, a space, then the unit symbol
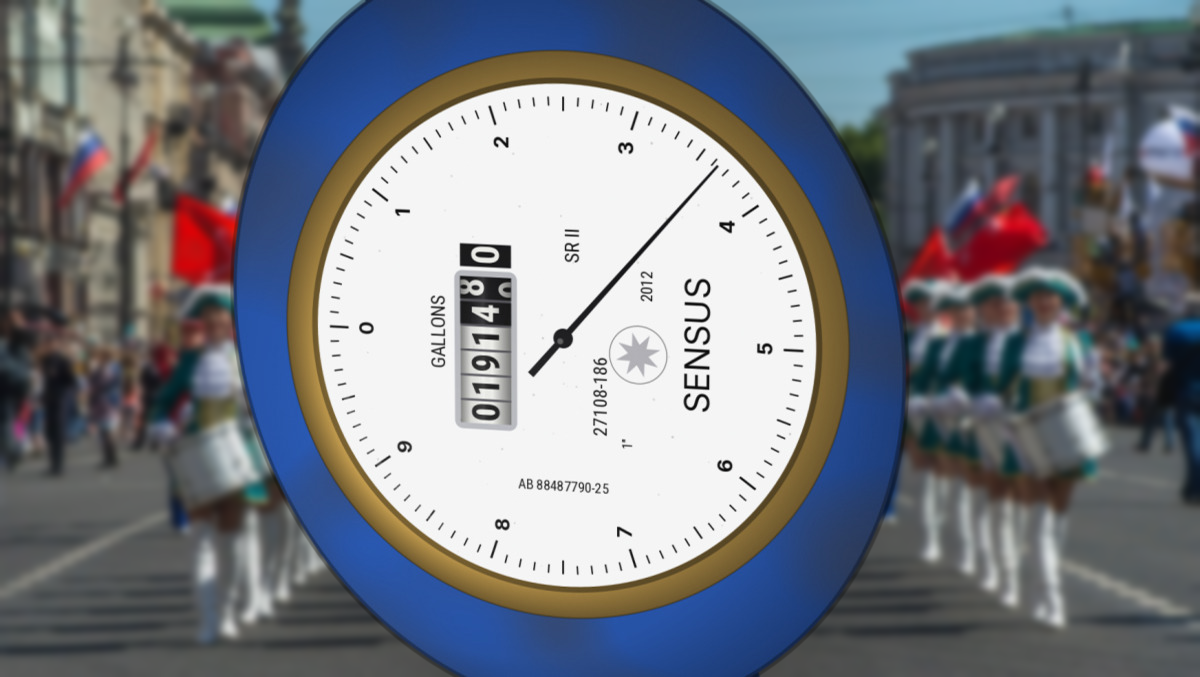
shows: 191483.6 gal
